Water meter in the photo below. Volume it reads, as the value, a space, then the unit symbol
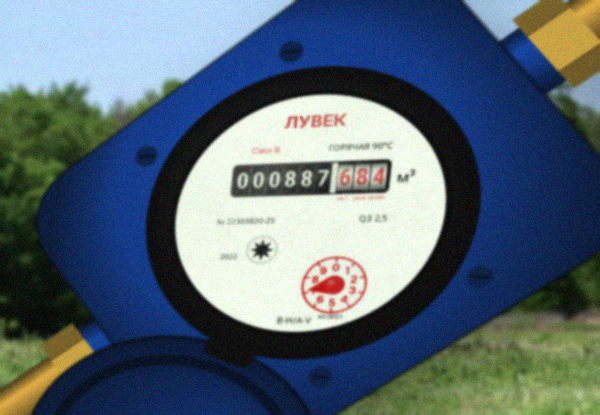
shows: 887.6847 m³
